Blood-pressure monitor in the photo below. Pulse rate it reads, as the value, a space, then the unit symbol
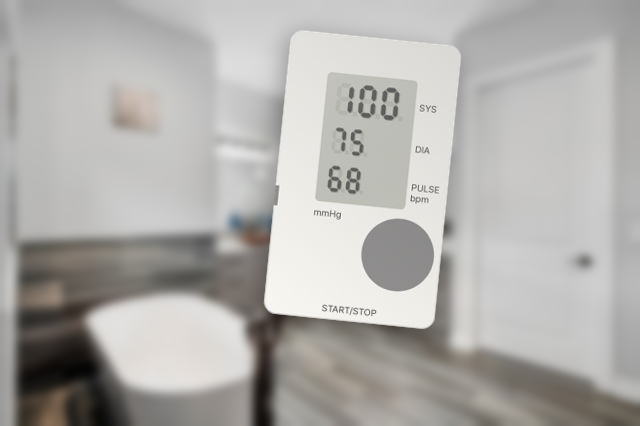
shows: 68 bpm
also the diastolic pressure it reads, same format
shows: 75 mmHg
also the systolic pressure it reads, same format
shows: 100 mmHg
